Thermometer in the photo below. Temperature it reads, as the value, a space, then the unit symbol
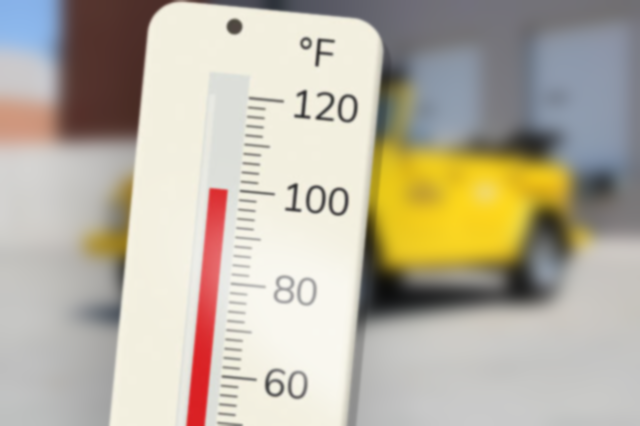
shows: 100 °F
